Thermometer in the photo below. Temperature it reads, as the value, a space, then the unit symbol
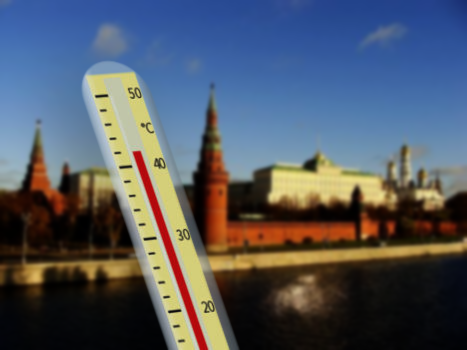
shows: 42 °C
